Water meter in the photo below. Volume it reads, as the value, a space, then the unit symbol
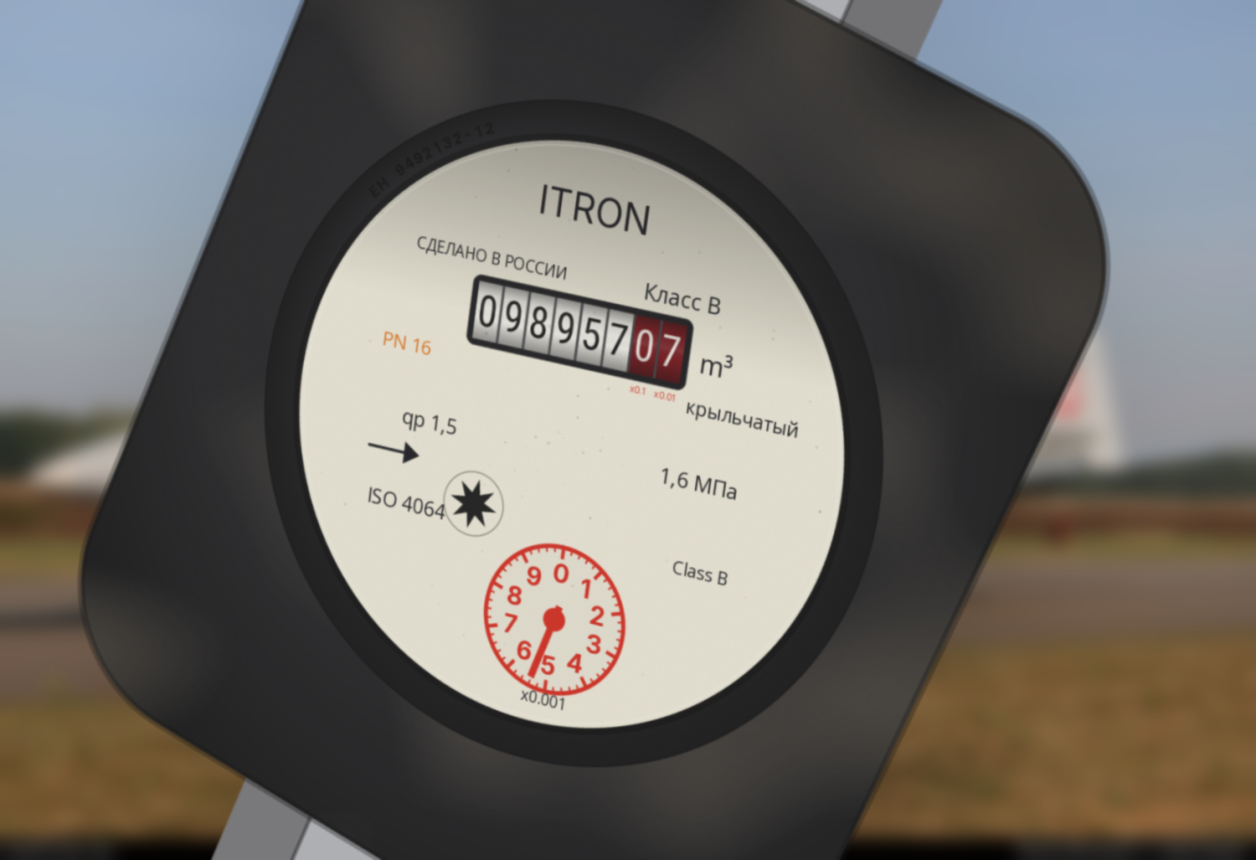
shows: 98957.075 m³
